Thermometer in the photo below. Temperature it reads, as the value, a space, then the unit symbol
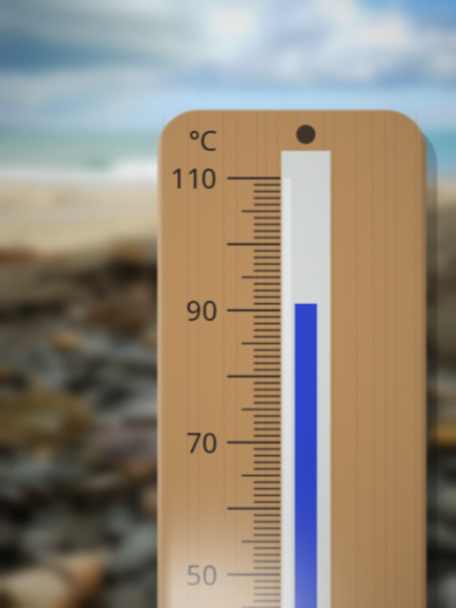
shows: 91 °C
